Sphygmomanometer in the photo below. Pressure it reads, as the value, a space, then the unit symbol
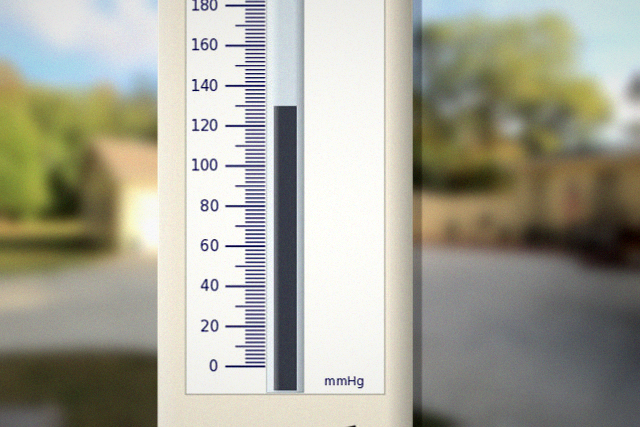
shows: 130 mmHg
